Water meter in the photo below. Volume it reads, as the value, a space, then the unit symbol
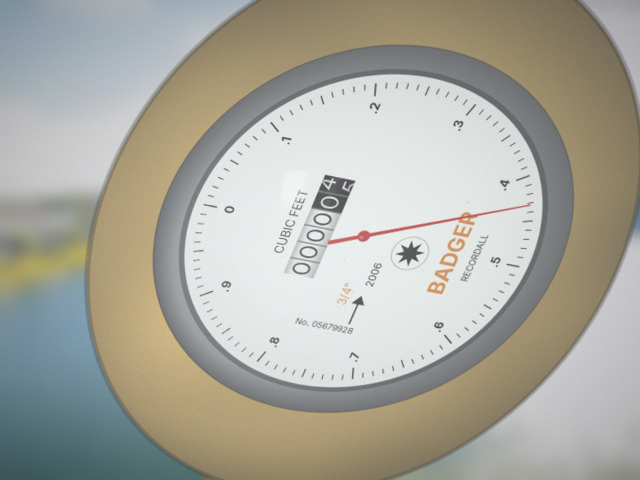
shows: 4.43 ft³
